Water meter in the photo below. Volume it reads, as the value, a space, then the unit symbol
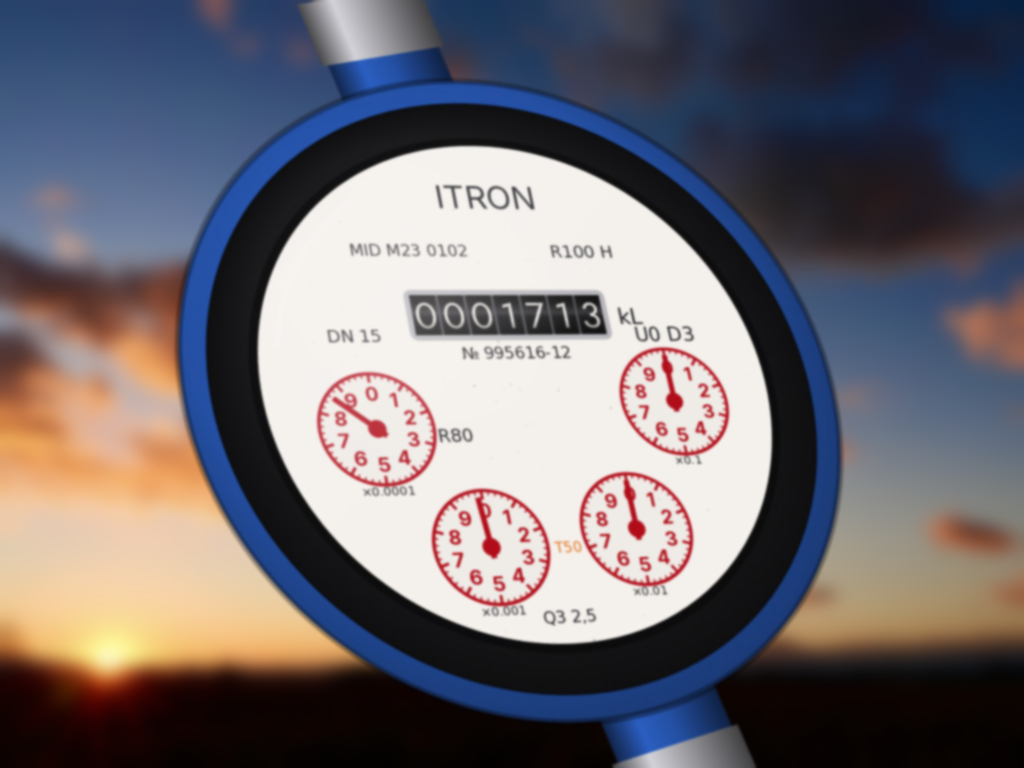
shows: 1712.9998 kL
